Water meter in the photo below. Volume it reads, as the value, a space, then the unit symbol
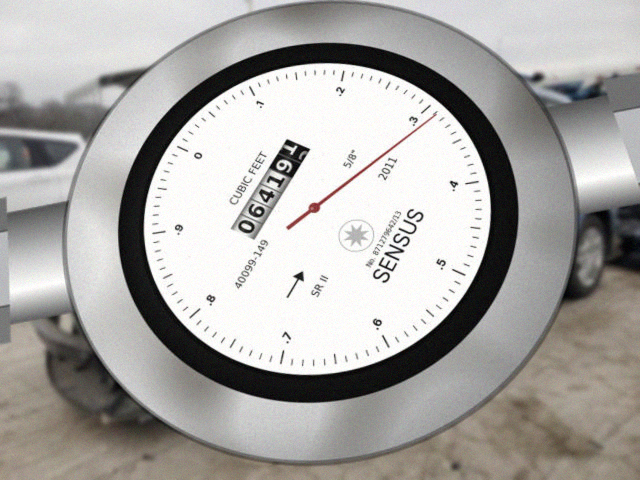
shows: 64191.31 ft³
